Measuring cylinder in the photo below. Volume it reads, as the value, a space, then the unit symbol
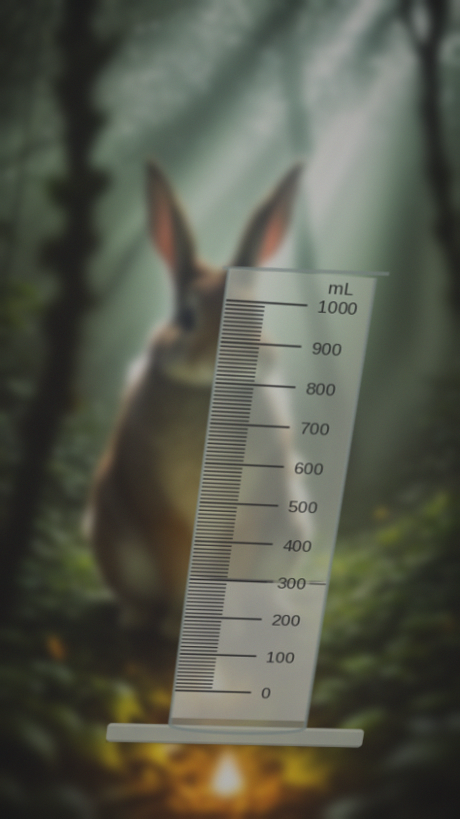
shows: 300 mL
